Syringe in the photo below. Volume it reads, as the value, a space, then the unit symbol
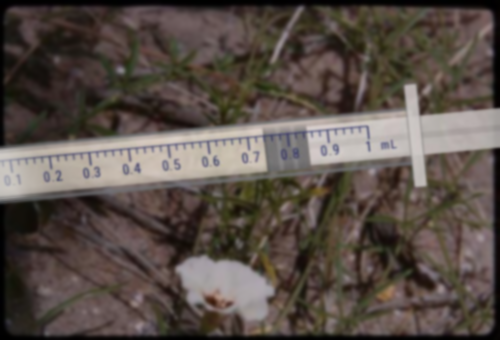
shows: 0.74 mL
